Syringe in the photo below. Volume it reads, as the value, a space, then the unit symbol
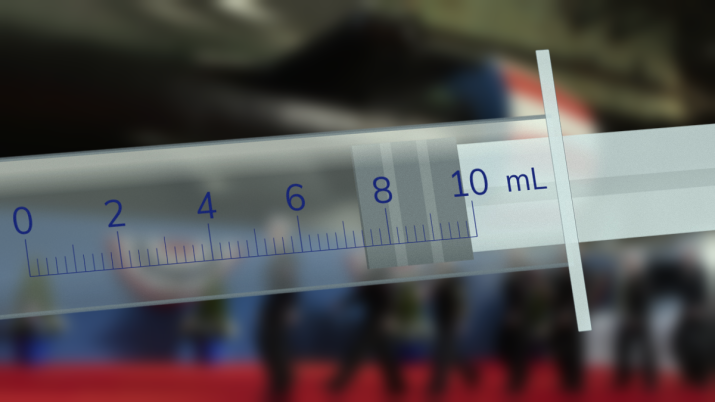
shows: 7.4 mL
